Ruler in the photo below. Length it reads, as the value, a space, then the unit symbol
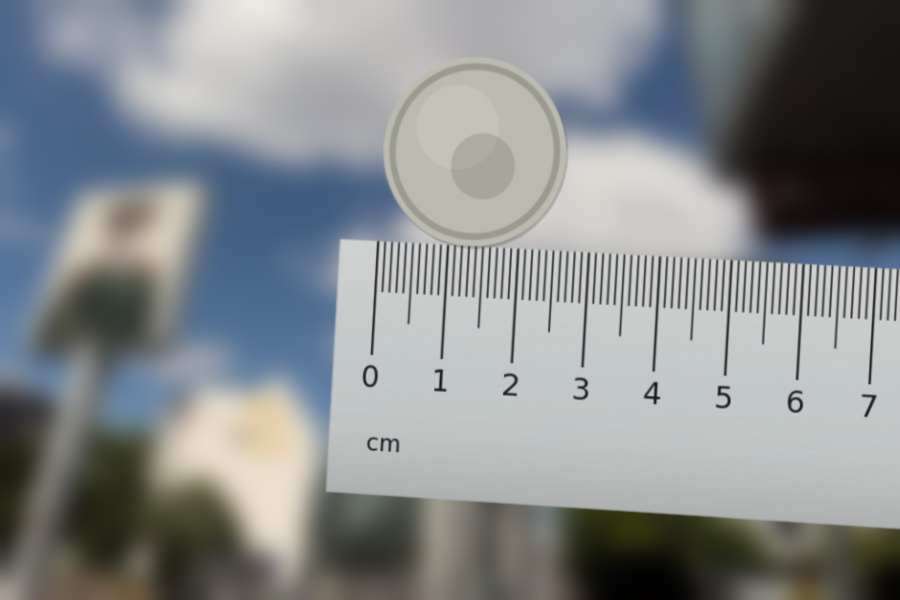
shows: 2.6 cm
